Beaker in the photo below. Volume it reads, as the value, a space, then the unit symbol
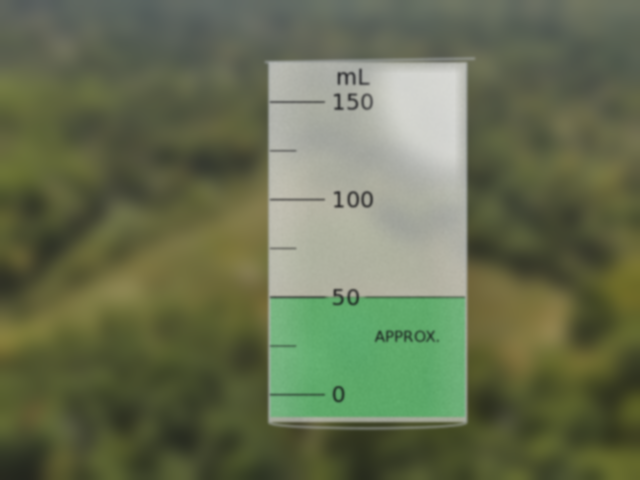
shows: 50 mL
